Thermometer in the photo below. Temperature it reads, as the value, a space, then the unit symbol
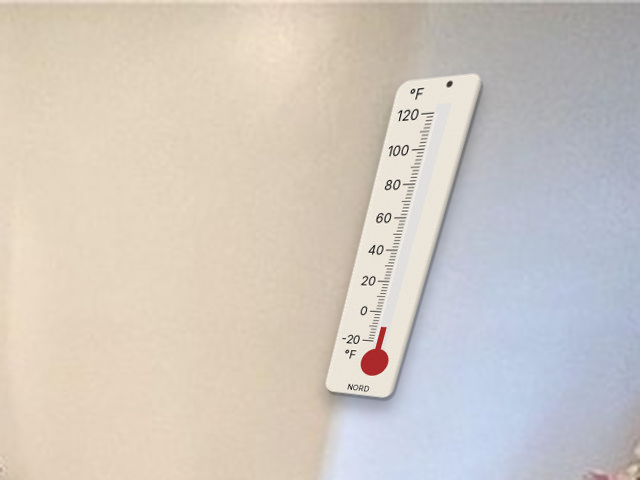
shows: -10 °F
